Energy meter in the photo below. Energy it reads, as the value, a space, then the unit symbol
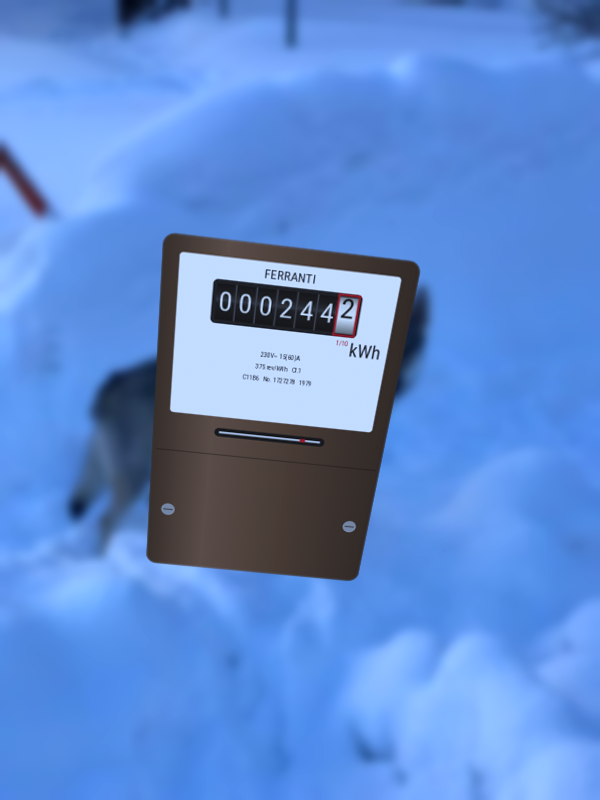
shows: 244.2 kWh
